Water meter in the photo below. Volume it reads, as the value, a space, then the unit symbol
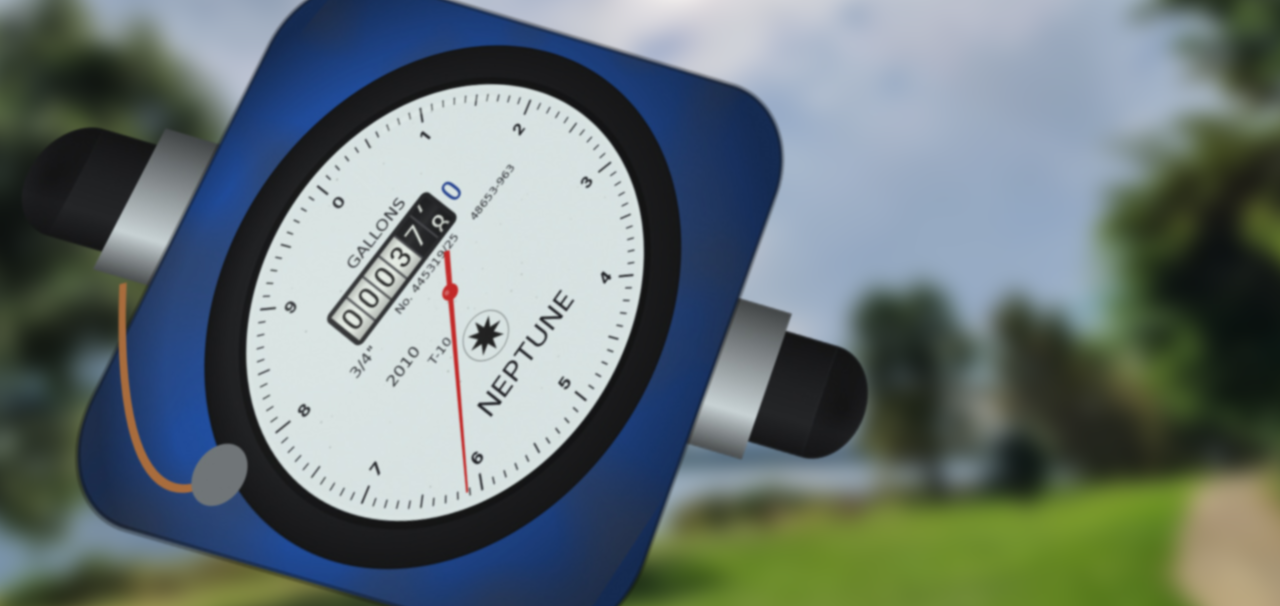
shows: 3776.1 gal
